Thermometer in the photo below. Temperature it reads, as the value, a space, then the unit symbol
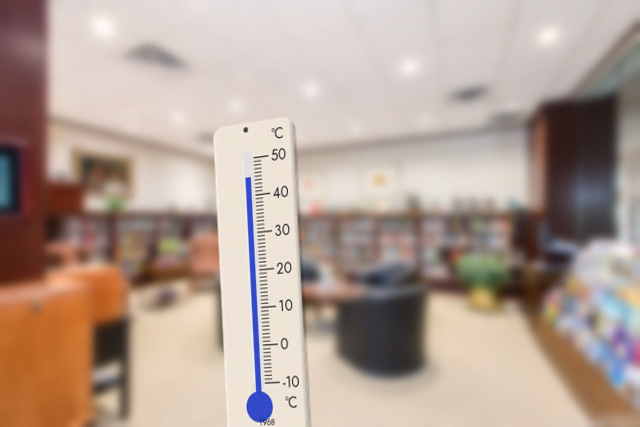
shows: 45 °C
